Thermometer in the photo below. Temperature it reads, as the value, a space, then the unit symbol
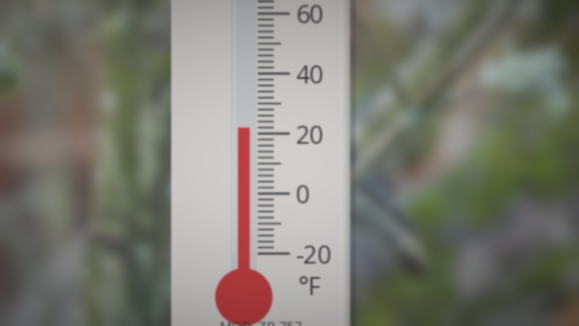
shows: 22 °F
